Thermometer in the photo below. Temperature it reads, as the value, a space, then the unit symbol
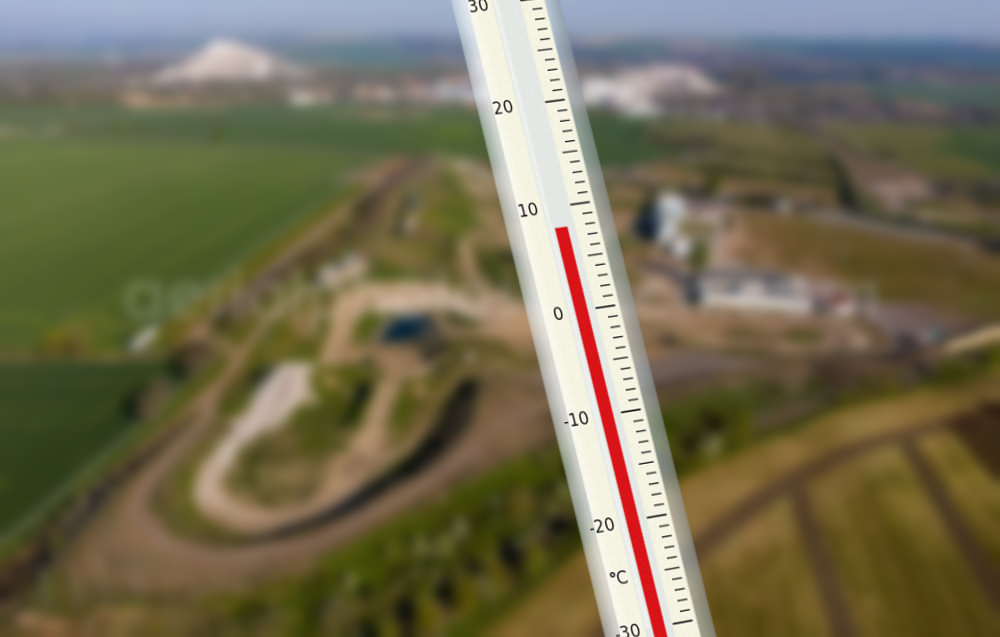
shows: 8 °C
